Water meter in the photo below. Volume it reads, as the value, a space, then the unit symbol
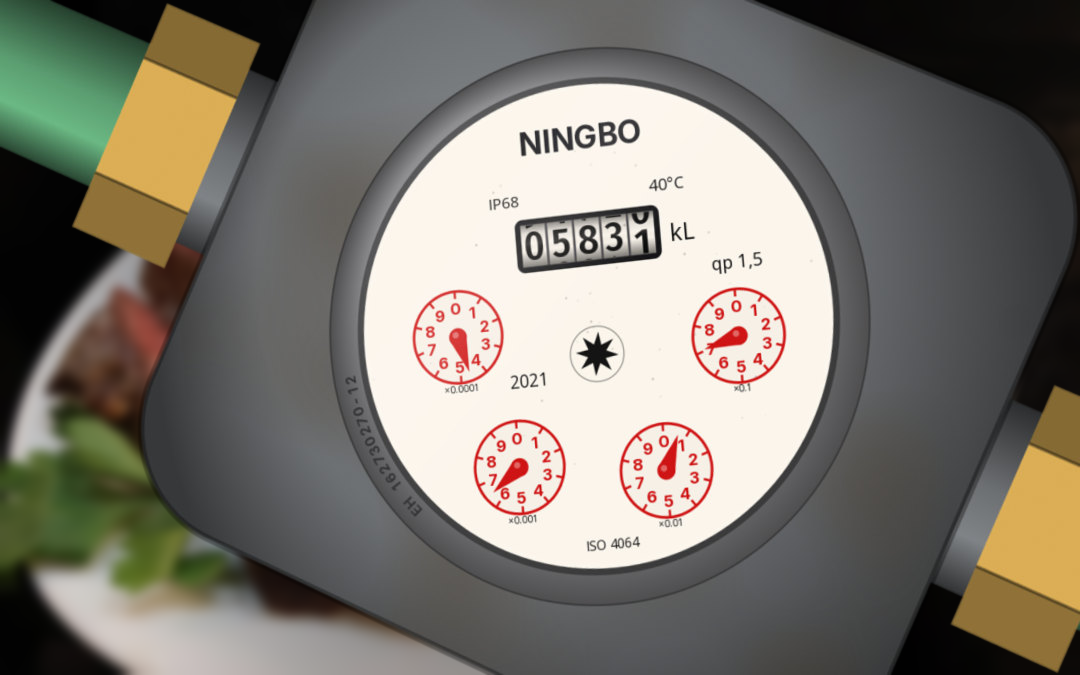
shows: 5830.7064 kL
